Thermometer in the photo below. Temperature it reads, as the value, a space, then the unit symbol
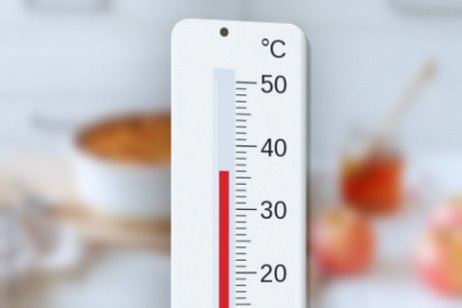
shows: 36 °C
